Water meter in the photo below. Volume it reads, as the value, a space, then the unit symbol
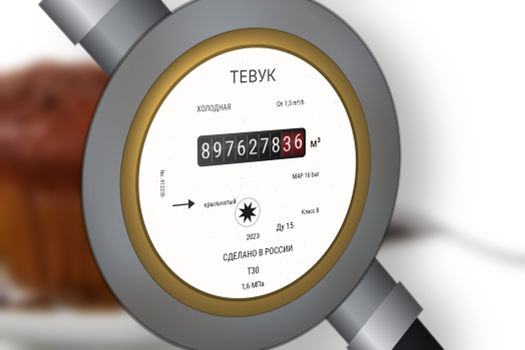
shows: 8976278.36 m³
